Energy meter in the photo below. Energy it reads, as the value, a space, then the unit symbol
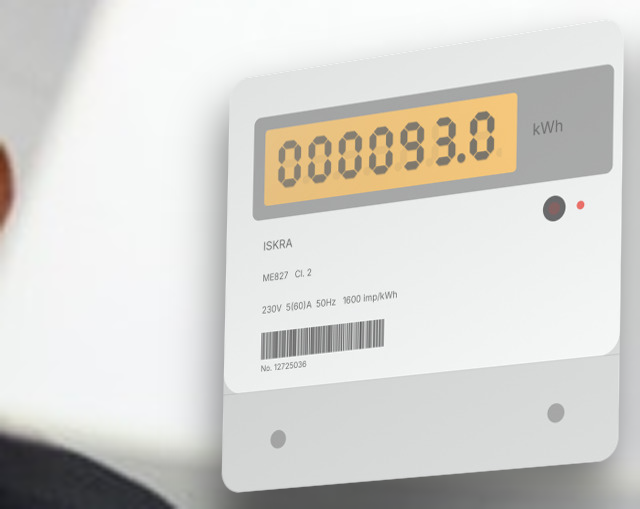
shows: 93.0 kWh
